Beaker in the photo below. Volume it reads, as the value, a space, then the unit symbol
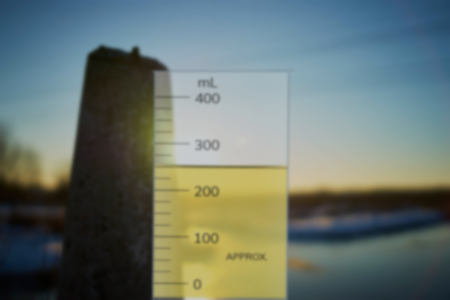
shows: 250 mL
